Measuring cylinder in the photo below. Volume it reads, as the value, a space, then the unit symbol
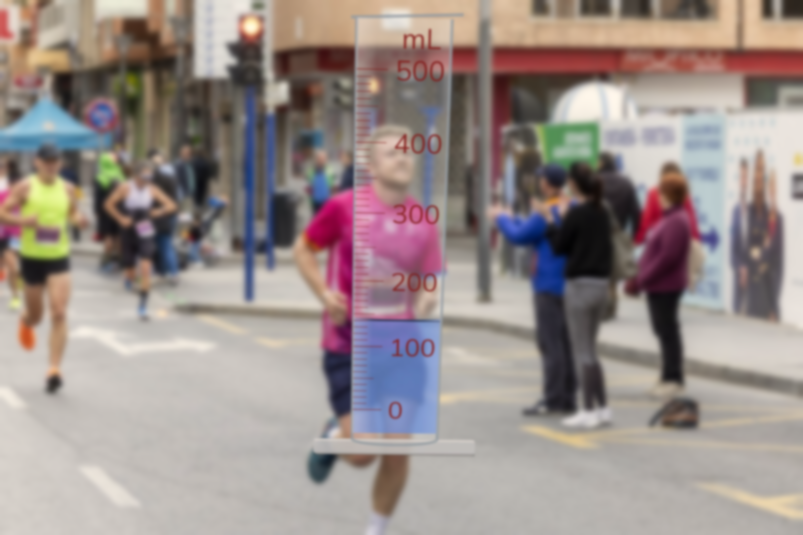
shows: 140 mL
